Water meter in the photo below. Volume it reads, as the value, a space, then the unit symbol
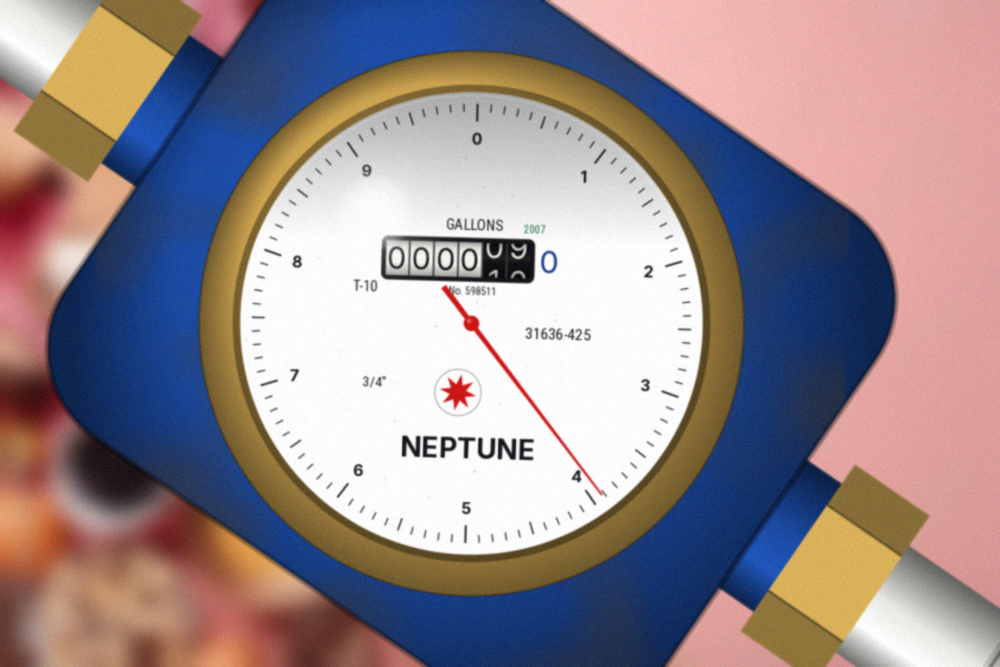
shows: 93.9 gal
